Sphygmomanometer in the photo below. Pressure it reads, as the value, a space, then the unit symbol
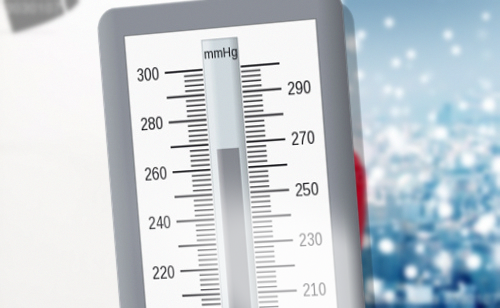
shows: 268 mmHg
